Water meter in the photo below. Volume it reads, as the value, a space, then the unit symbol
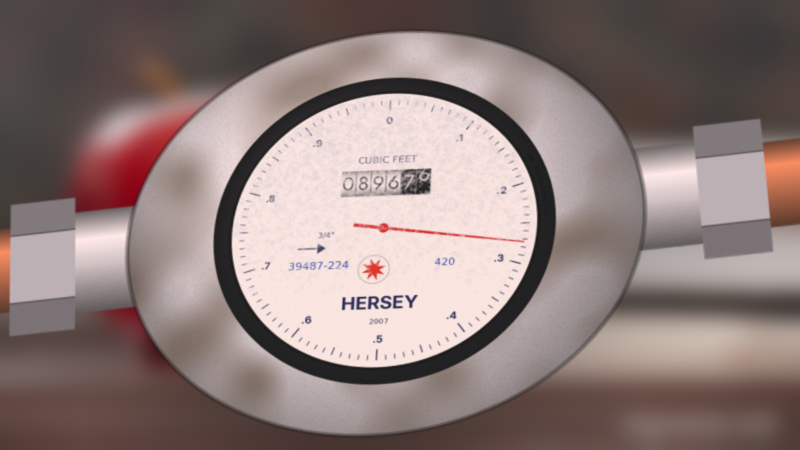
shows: 89676.27 ft³
